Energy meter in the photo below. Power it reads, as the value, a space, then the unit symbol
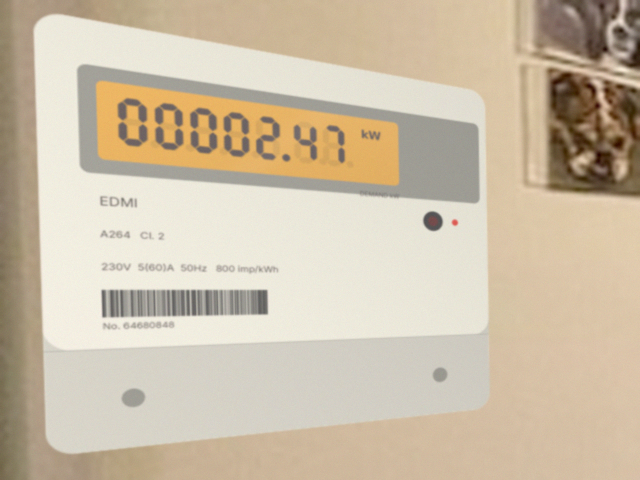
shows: 2.47 kW
